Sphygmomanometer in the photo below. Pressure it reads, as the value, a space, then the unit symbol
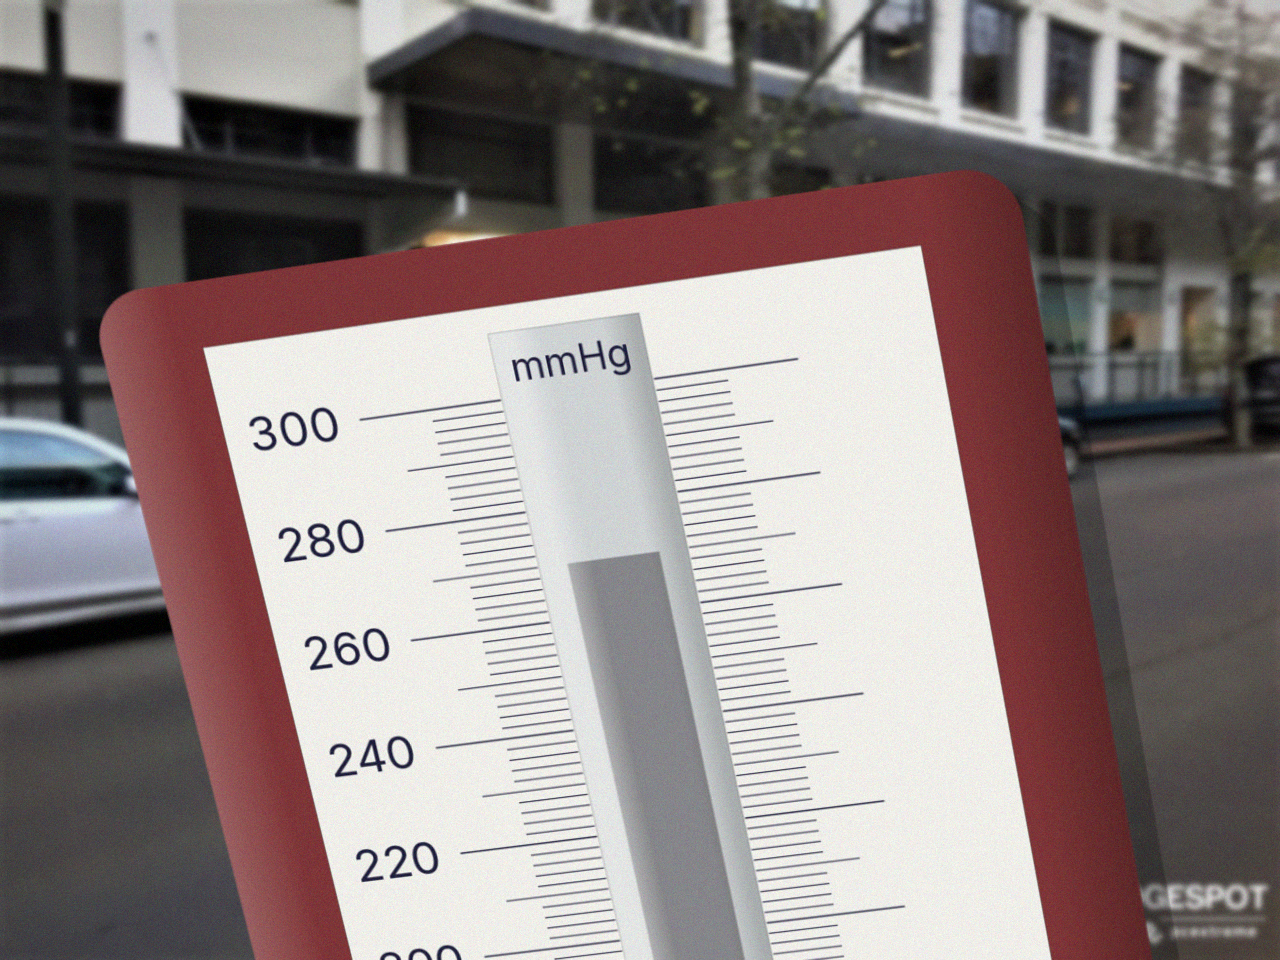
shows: 270 mmHg
